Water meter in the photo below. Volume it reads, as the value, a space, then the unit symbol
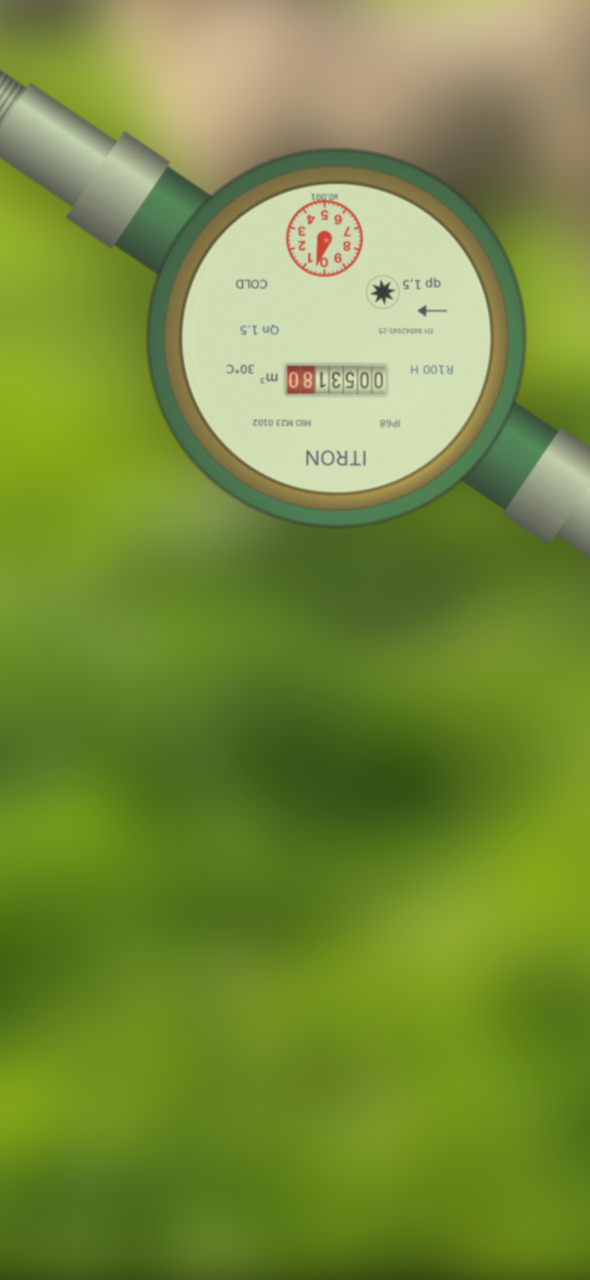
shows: 531.800 m³
